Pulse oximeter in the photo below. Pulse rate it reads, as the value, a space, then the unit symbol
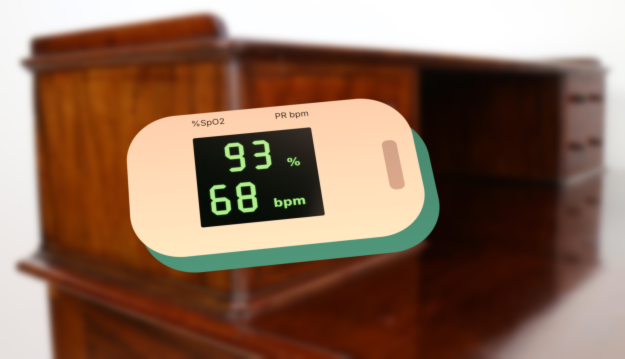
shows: 68 bpm
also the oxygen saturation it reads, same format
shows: 93 %
